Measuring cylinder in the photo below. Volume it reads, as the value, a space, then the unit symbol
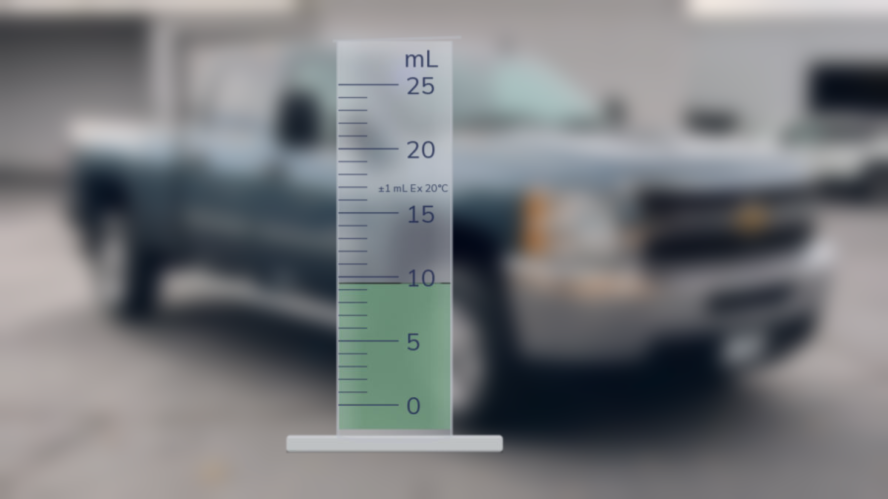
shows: 9.5 mL
